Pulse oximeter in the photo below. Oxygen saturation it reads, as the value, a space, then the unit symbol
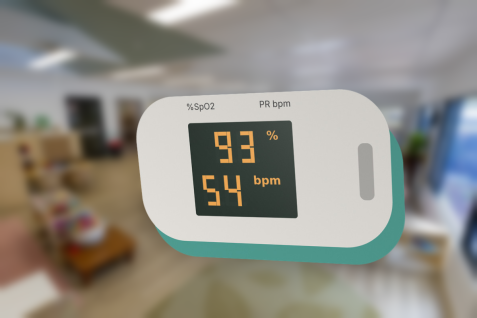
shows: 93 %
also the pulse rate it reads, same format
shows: 54 bpm
